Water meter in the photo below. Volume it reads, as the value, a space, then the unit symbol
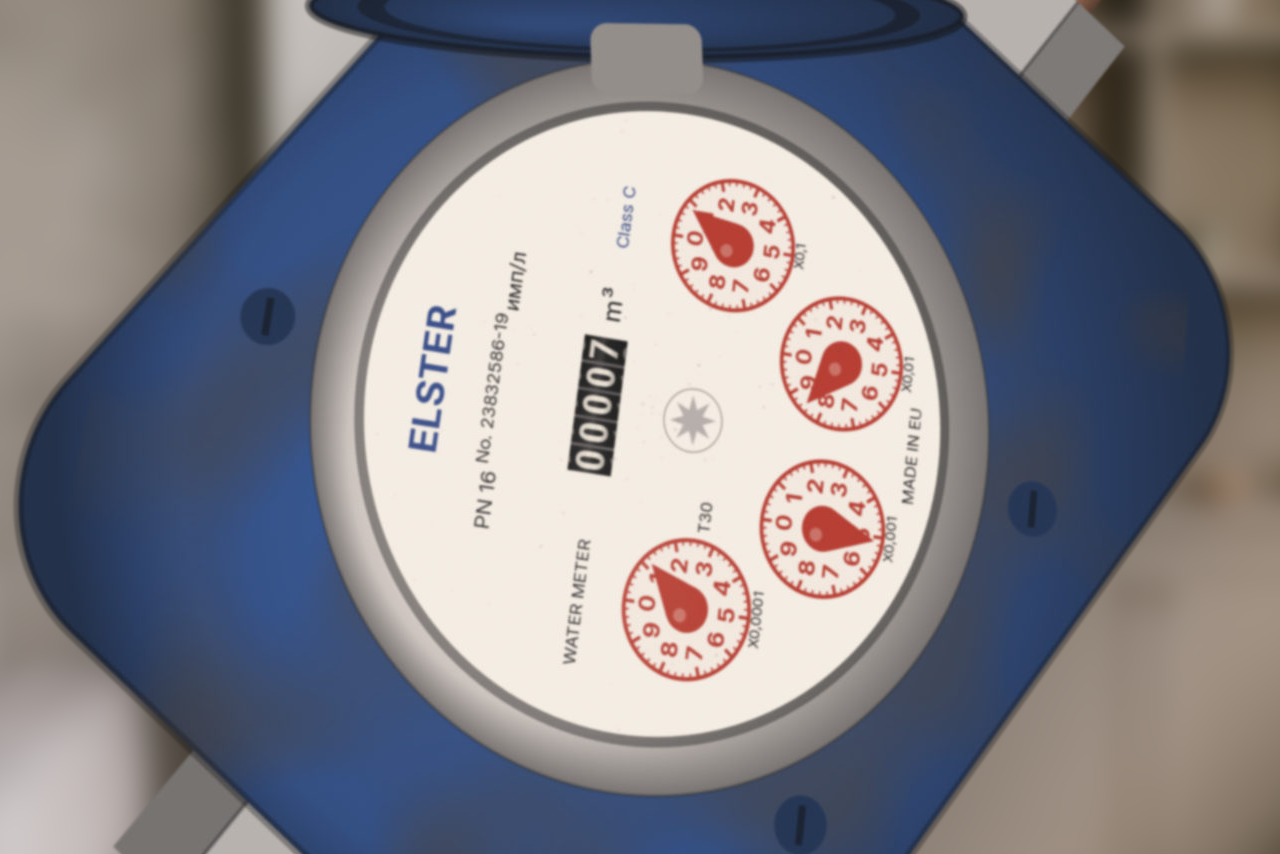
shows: 7.0851 m³
